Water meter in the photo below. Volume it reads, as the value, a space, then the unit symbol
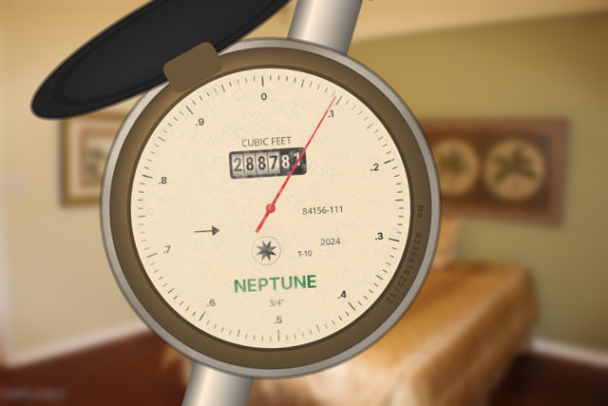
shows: 288781.09 ft³
